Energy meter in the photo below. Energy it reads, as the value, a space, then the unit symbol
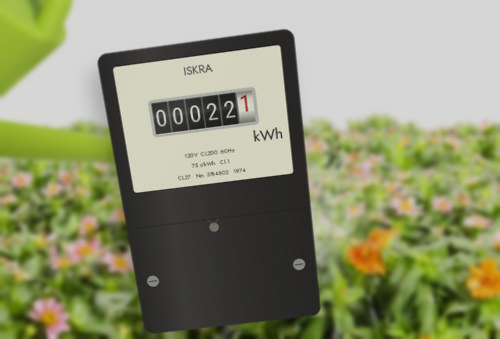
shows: 22.1 kWh
